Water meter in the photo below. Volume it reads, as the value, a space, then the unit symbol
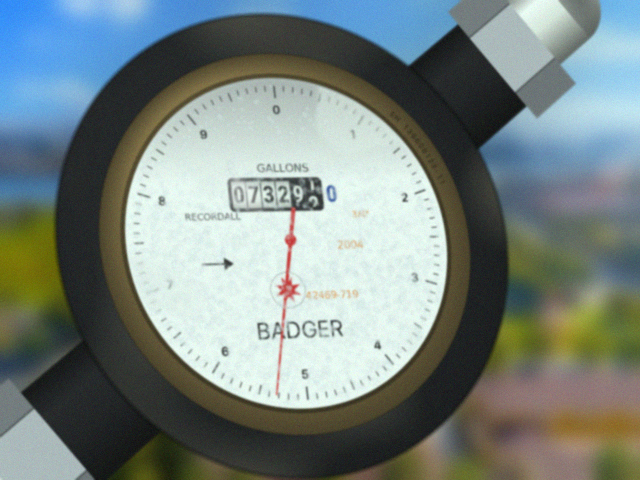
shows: 732915.3 gal
